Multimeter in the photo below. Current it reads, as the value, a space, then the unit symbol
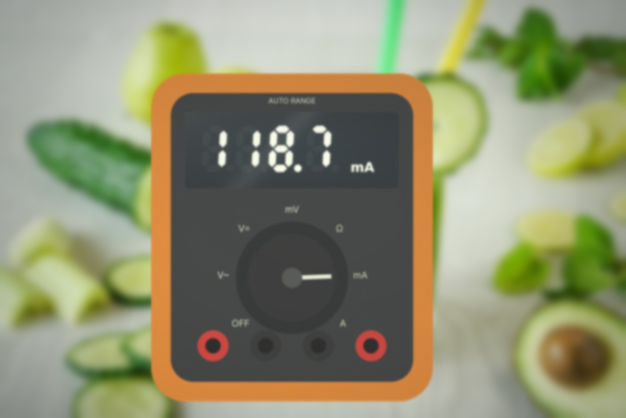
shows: 118.7 mA
